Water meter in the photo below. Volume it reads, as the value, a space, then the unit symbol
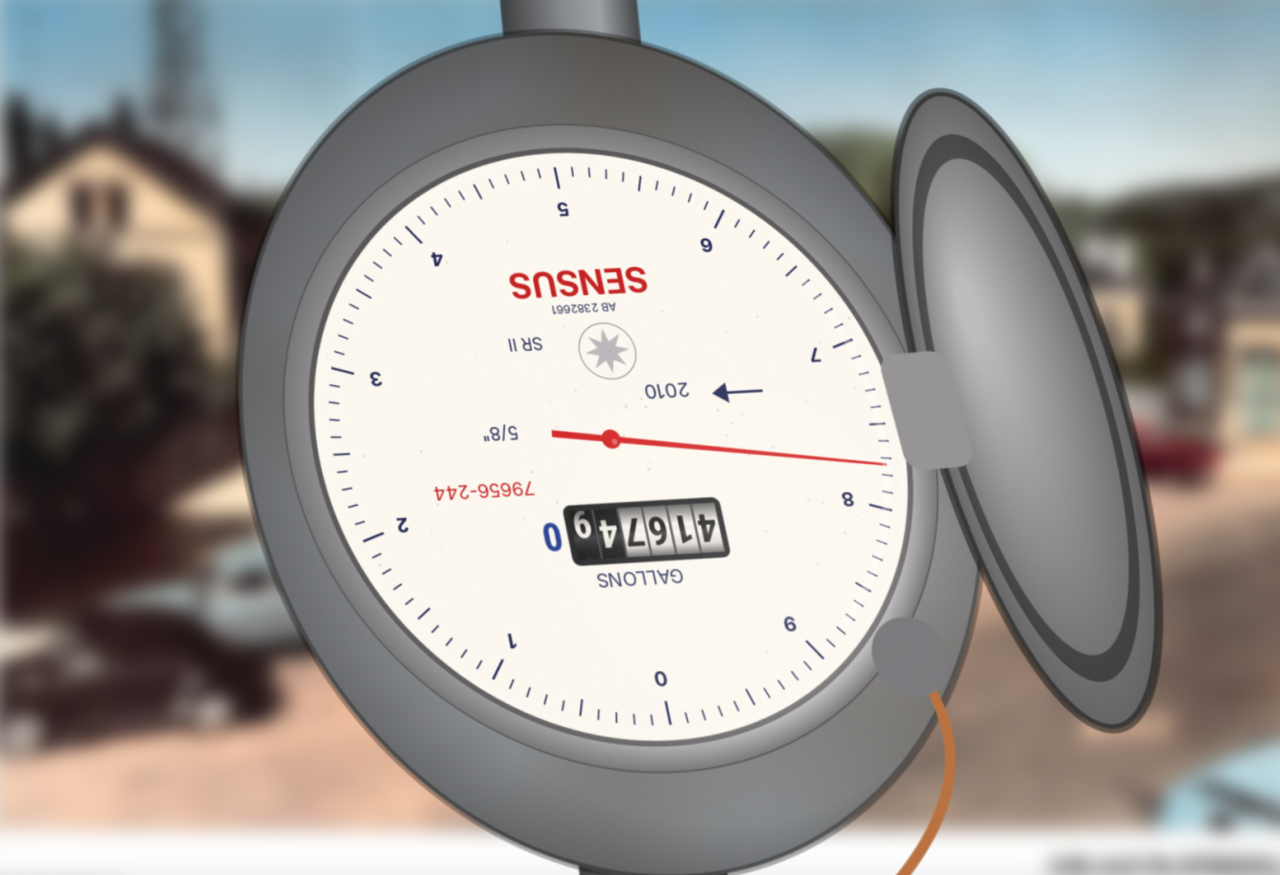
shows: 4167487.7 gal
